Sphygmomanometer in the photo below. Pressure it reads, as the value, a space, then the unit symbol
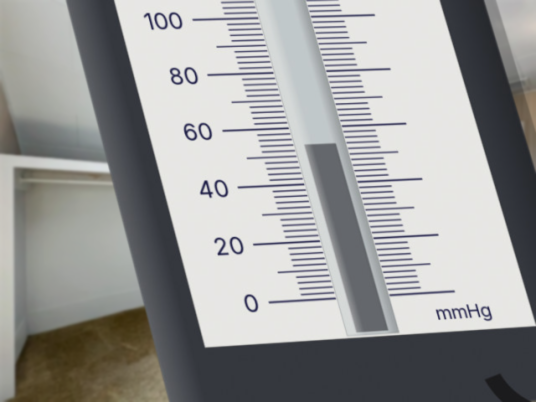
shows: 54 mmHg
